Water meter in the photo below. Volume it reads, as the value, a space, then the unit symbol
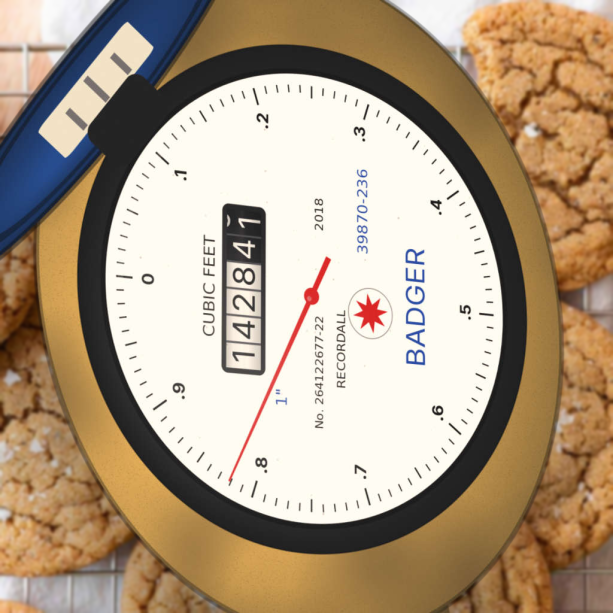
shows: 142840.82 ft³
